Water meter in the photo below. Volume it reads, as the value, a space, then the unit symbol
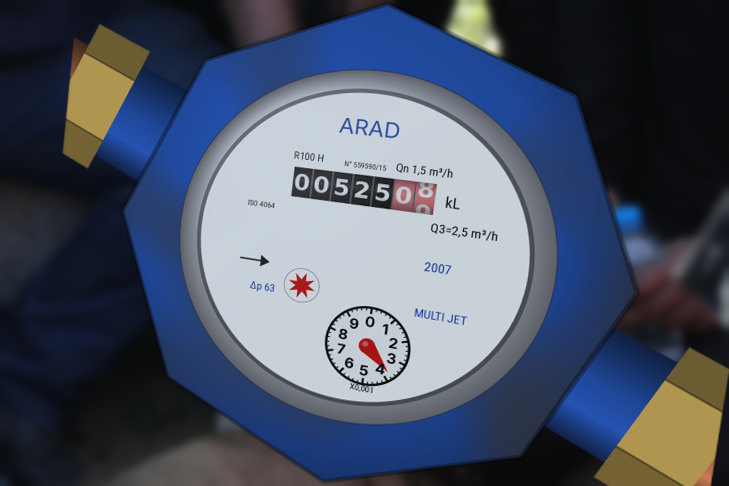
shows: 525.083 kL
